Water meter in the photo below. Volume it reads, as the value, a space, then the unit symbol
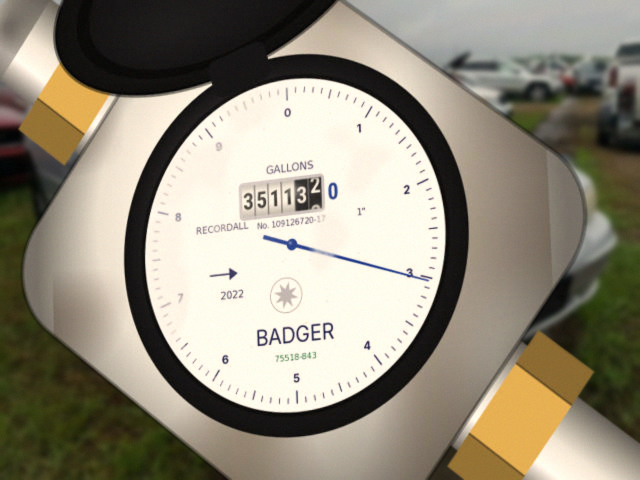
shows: 3511323.0 gal
